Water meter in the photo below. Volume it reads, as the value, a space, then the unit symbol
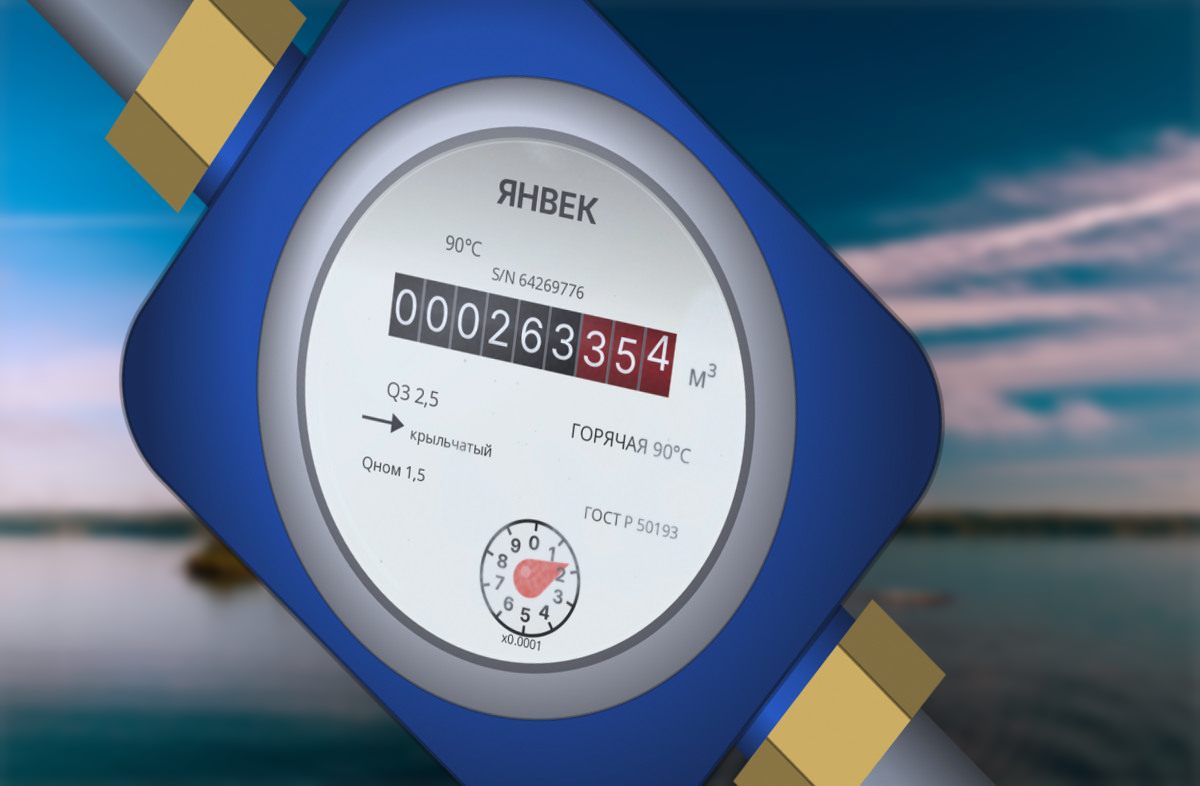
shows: 263.3541 m³
